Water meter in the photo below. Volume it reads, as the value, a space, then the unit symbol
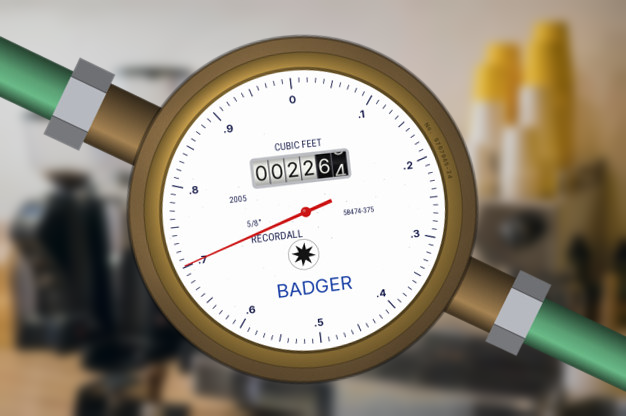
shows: 2263.70 ft³
